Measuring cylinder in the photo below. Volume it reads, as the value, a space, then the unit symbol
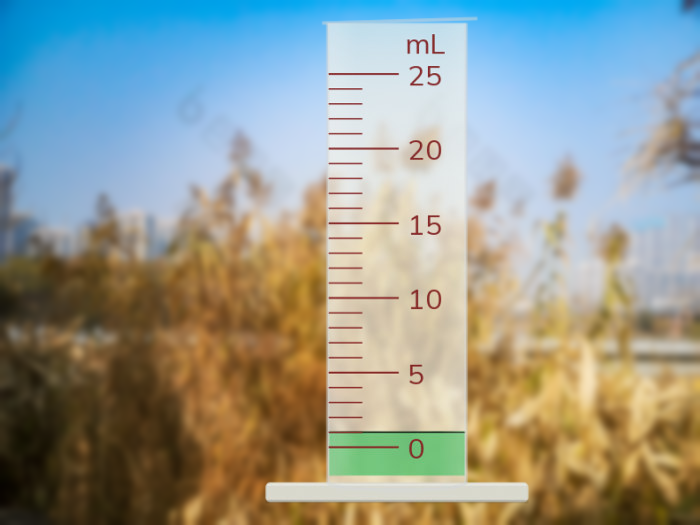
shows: 1 mL
